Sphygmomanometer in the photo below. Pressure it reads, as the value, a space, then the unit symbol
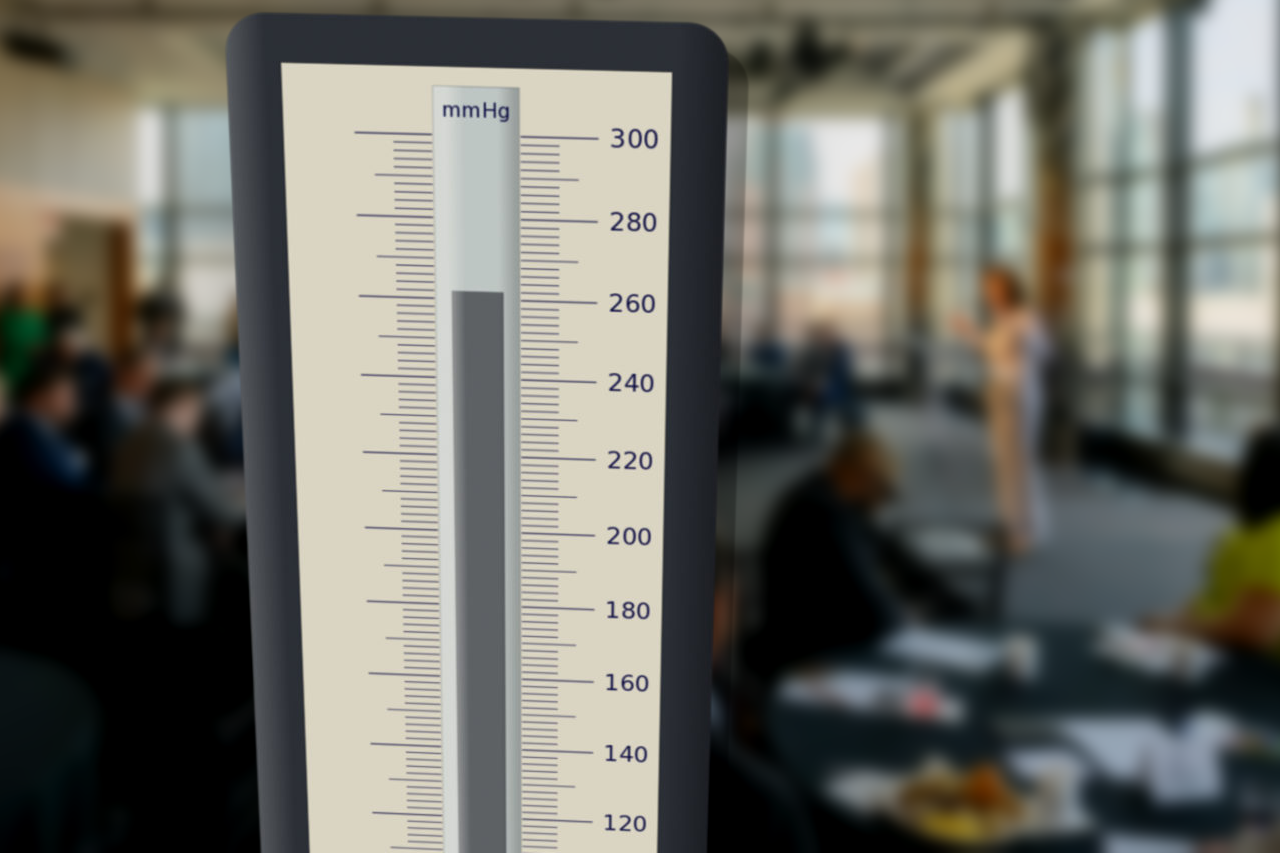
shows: 262 mmHg
